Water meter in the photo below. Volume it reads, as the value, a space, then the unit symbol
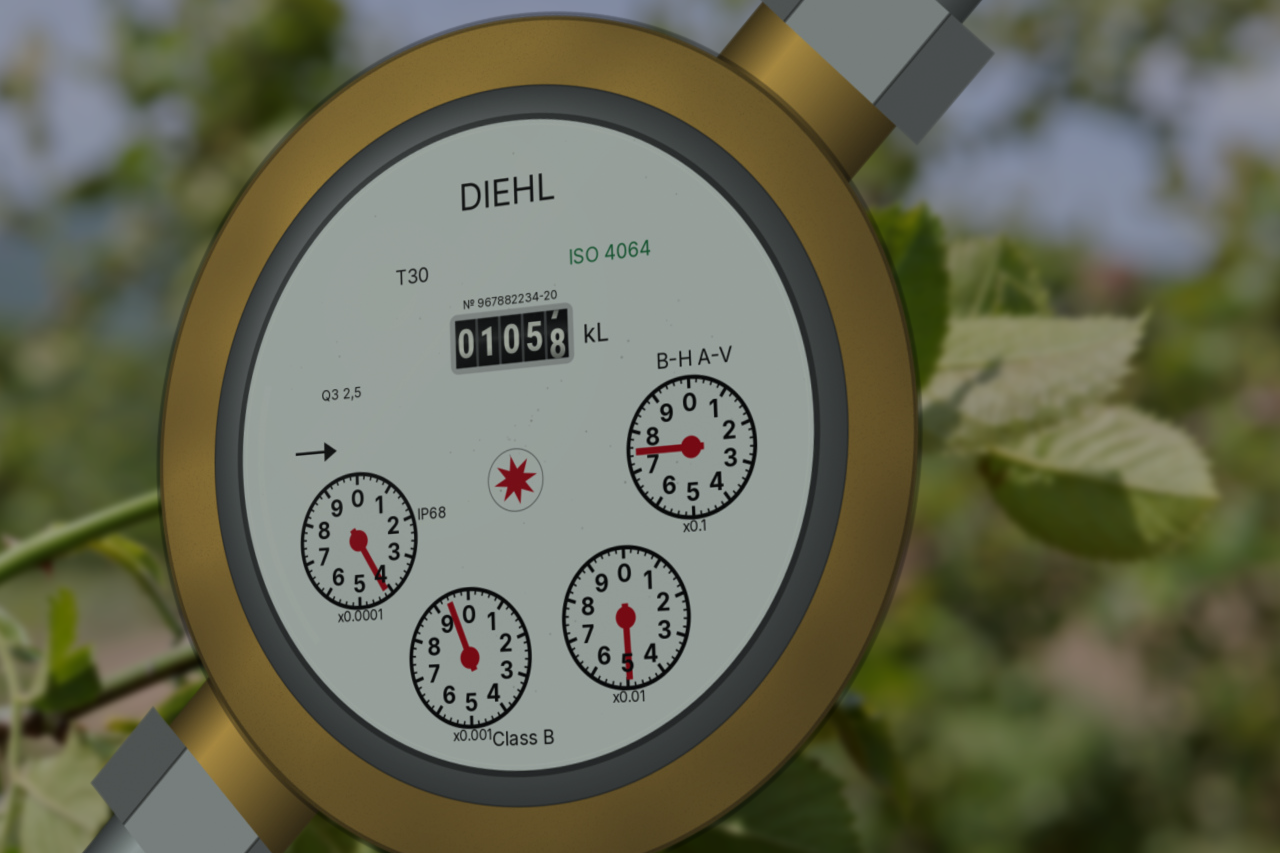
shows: 1057.7494 kL
